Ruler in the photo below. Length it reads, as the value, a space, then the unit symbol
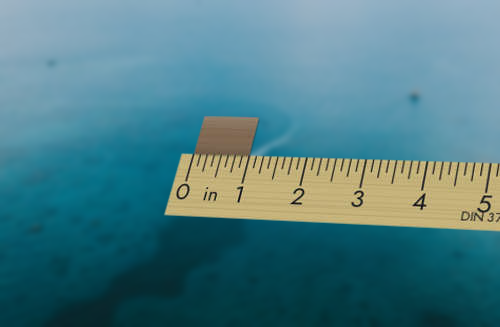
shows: 1 in
